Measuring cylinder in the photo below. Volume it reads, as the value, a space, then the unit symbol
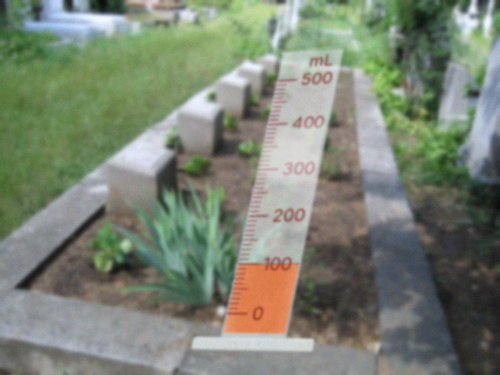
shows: 100 mL
